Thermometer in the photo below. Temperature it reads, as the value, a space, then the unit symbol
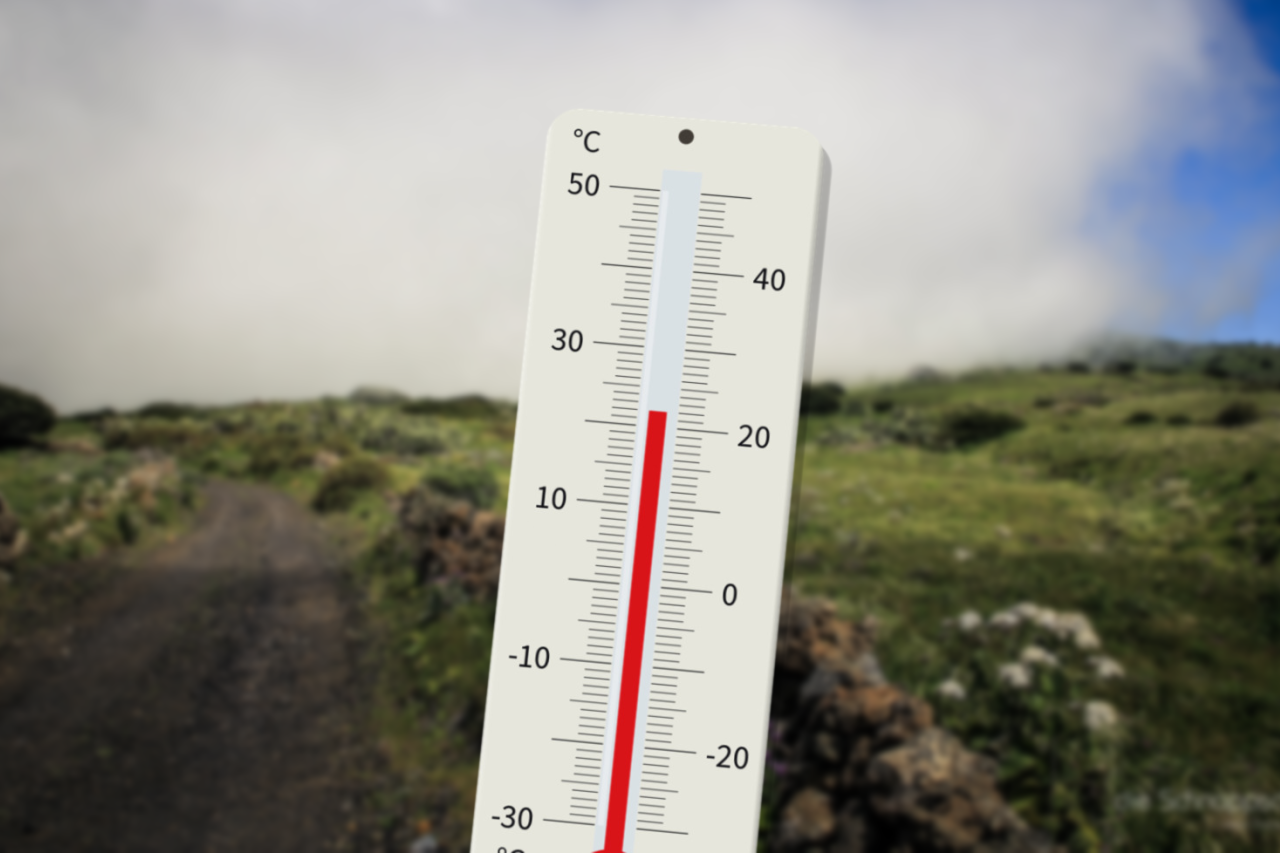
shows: 22 °C
